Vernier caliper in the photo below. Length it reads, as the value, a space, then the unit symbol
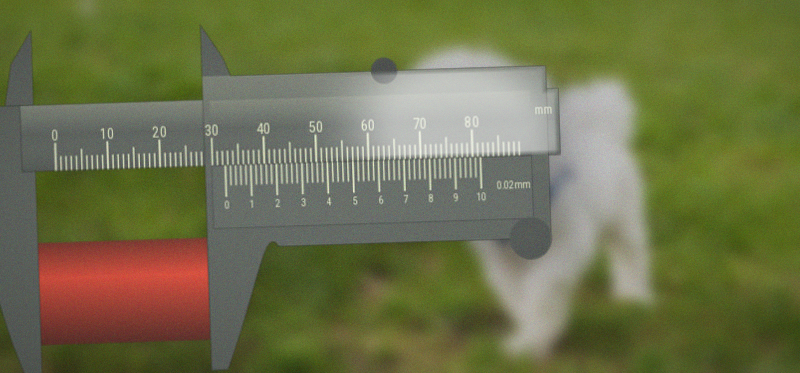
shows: 32.5 mm
